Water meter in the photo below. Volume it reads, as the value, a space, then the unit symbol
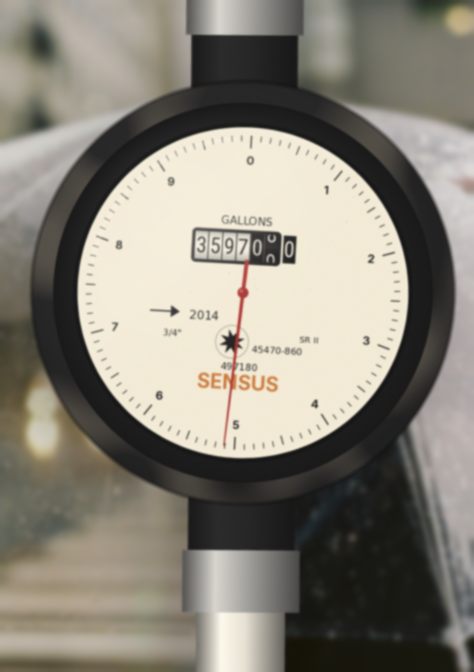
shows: 3597085.1 gal
